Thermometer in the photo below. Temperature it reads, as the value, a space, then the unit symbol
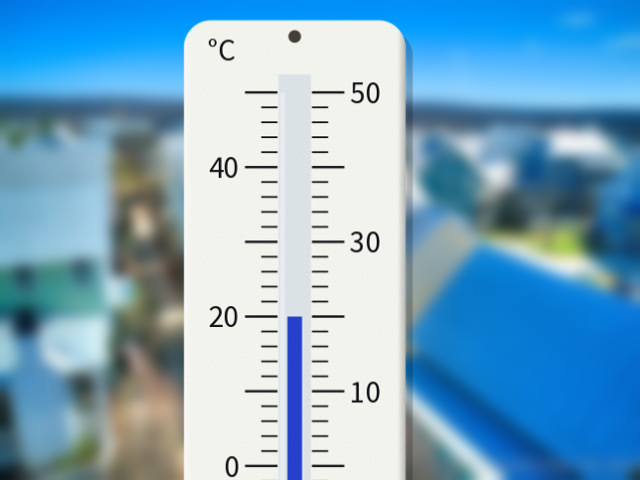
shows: 20 °C
